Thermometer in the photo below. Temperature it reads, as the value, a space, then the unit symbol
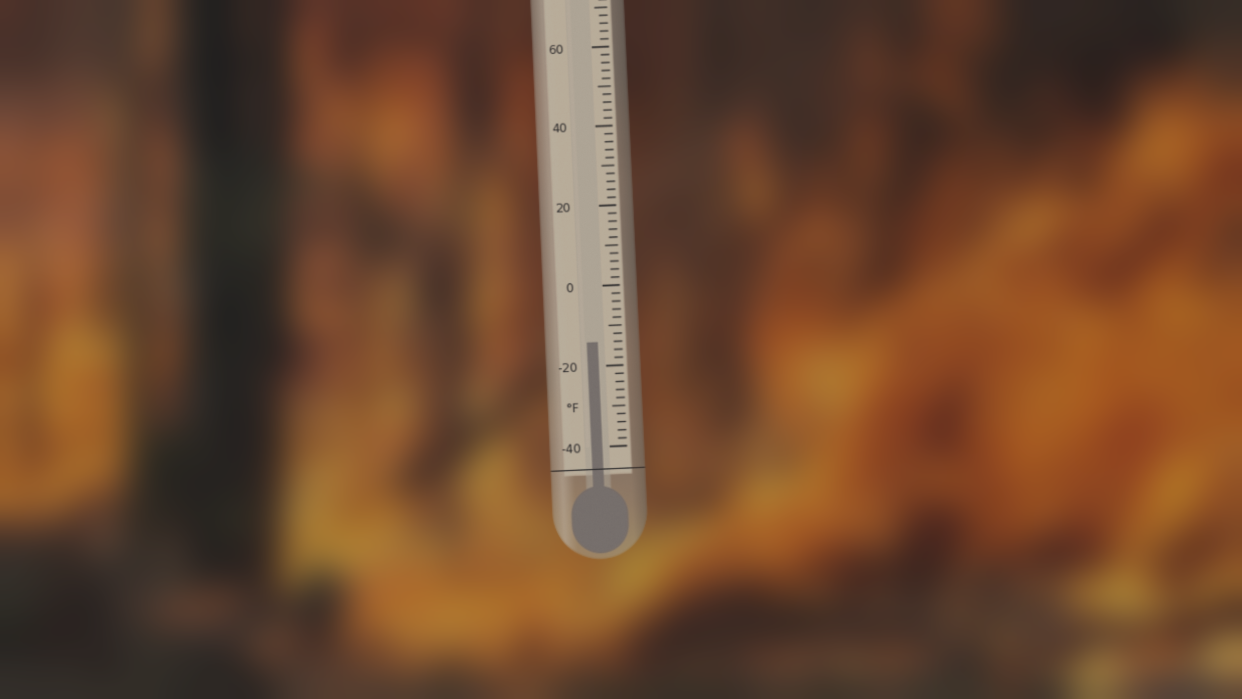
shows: -14 °F
